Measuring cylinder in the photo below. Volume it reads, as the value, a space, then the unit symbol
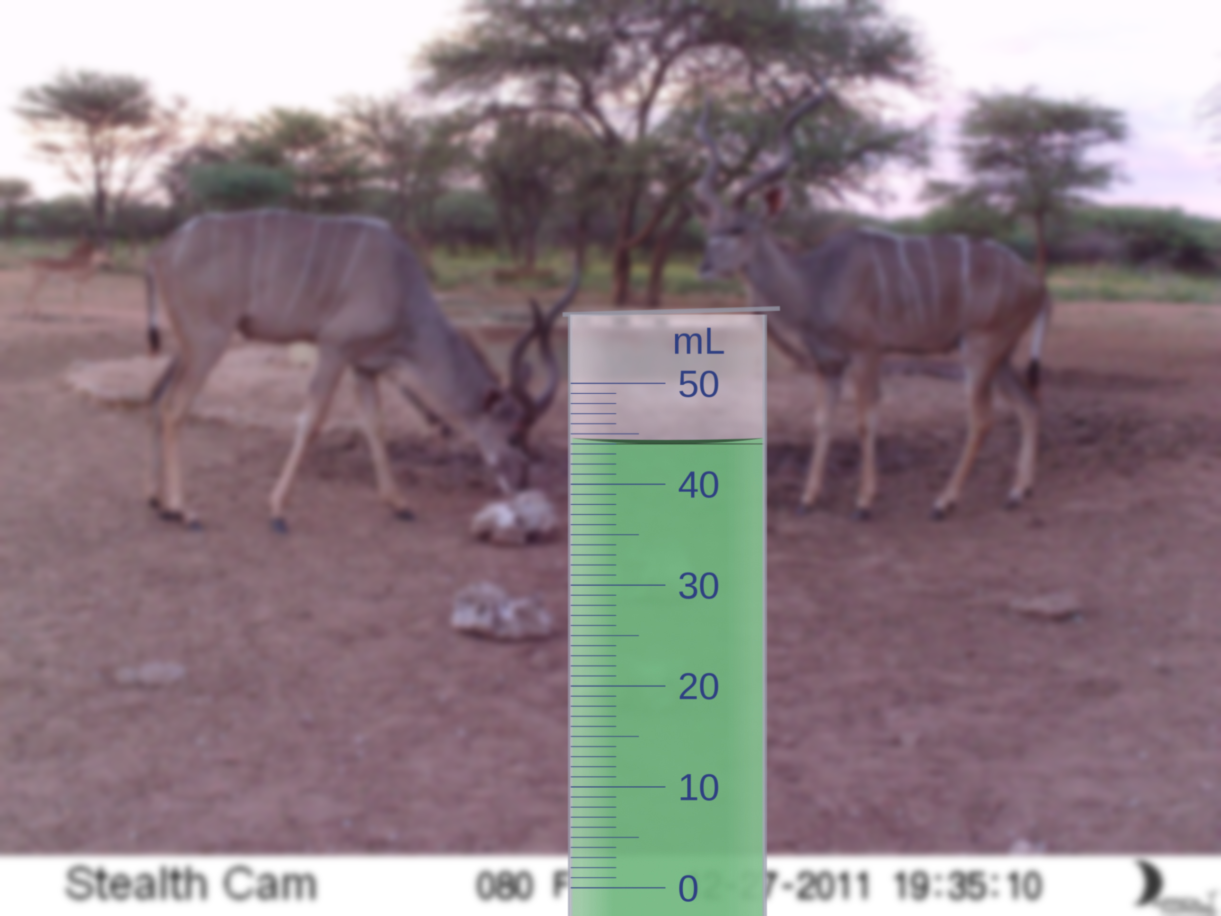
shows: 44 mL
